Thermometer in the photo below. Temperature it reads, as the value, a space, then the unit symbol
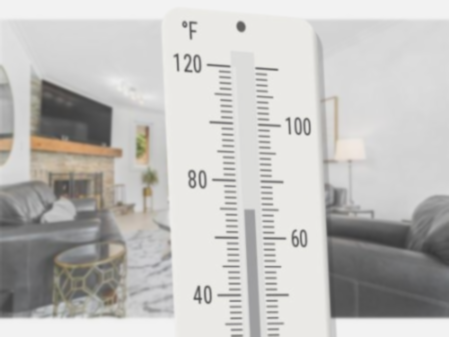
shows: 70 °F
